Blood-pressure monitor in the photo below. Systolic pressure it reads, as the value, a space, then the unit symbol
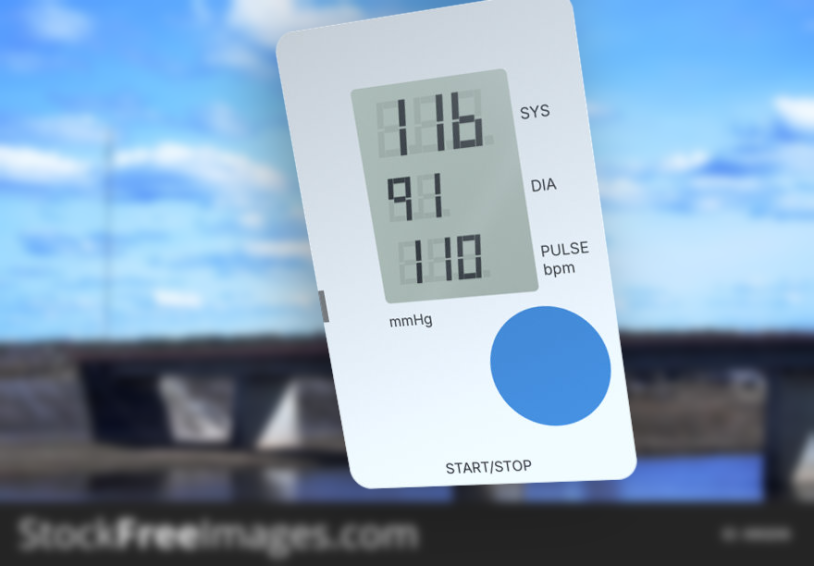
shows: 116 mmHg
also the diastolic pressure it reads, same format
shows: 91 mmHg
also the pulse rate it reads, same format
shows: 110 bpm
